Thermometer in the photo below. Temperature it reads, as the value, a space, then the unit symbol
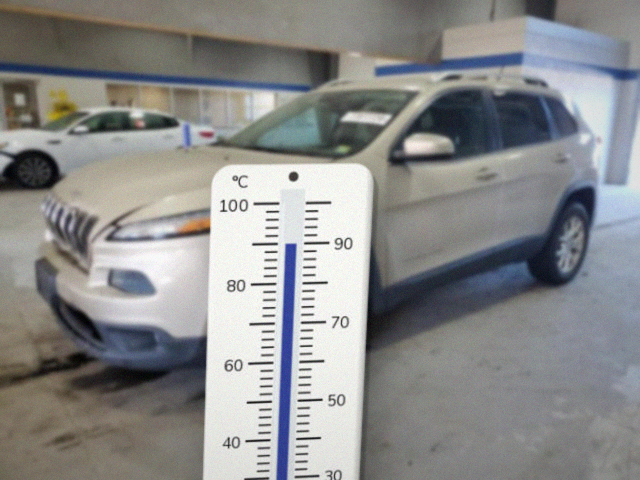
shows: 90 °C
